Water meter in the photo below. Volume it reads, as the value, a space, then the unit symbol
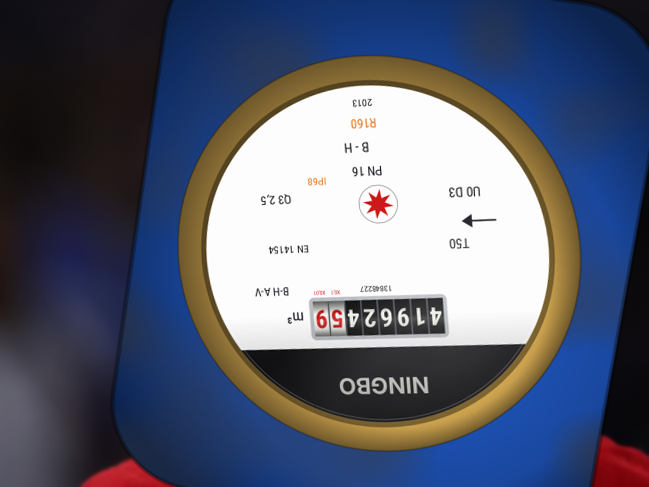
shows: 419624.59 m³
